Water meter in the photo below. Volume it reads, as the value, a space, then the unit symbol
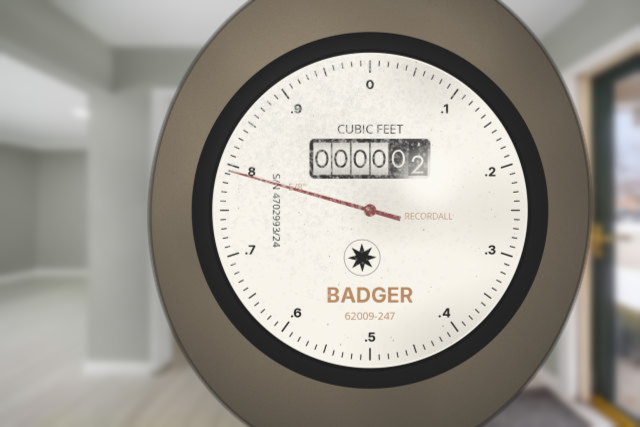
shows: 1.79 ft³
